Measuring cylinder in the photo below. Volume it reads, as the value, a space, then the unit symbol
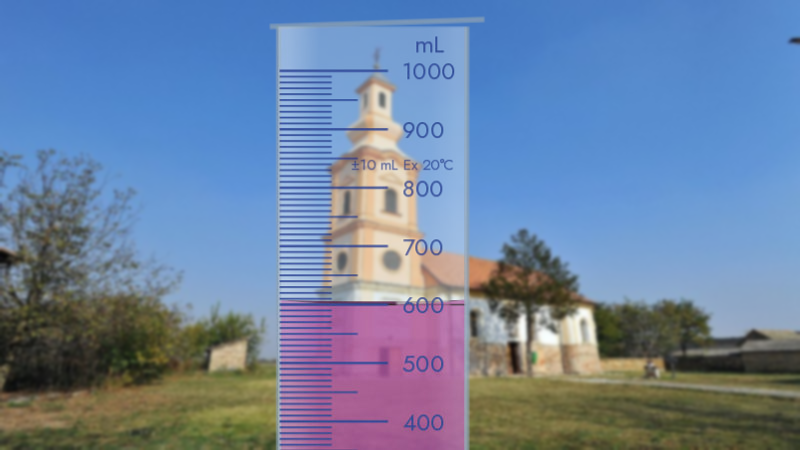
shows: 600 mL
